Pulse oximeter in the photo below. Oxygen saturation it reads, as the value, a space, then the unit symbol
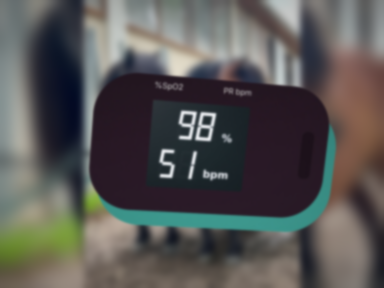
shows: 98 %
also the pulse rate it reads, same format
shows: 51 bpm
